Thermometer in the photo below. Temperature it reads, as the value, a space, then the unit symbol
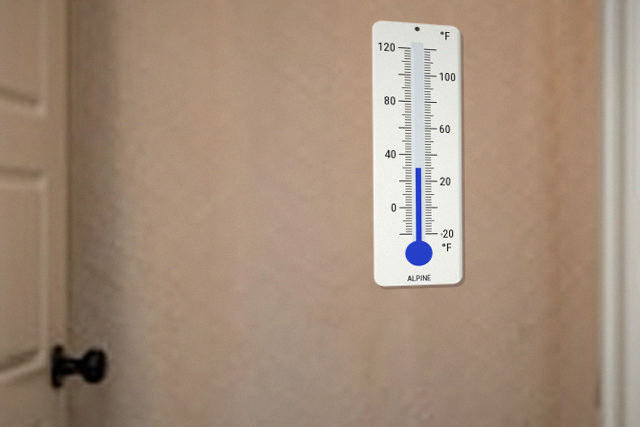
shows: 30 °F
